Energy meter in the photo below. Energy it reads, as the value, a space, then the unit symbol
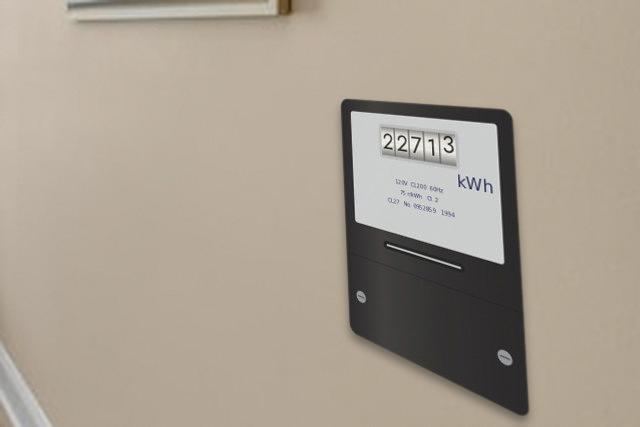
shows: 22713 kWh
